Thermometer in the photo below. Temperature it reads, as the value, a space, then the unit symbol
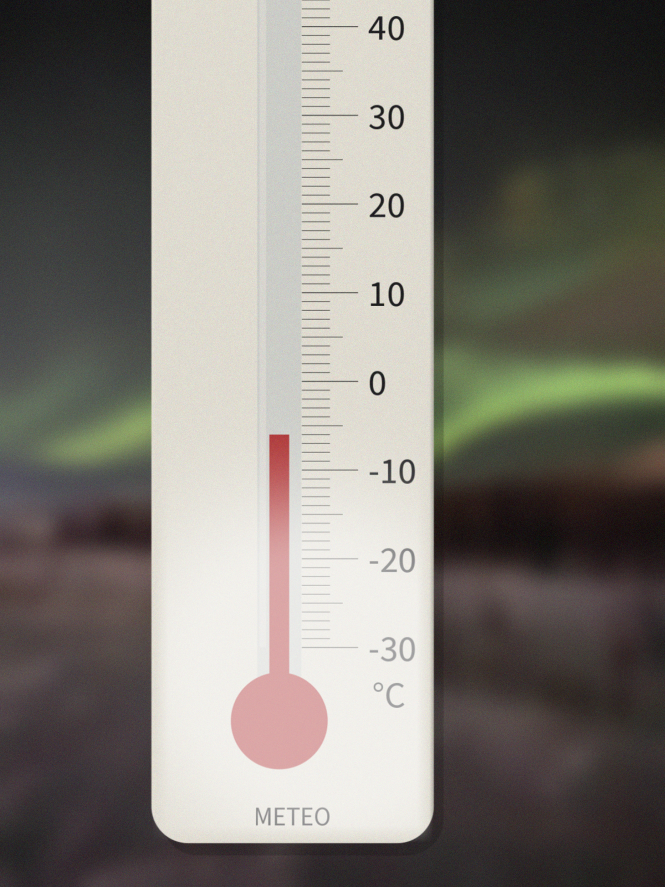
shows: -6 °C
